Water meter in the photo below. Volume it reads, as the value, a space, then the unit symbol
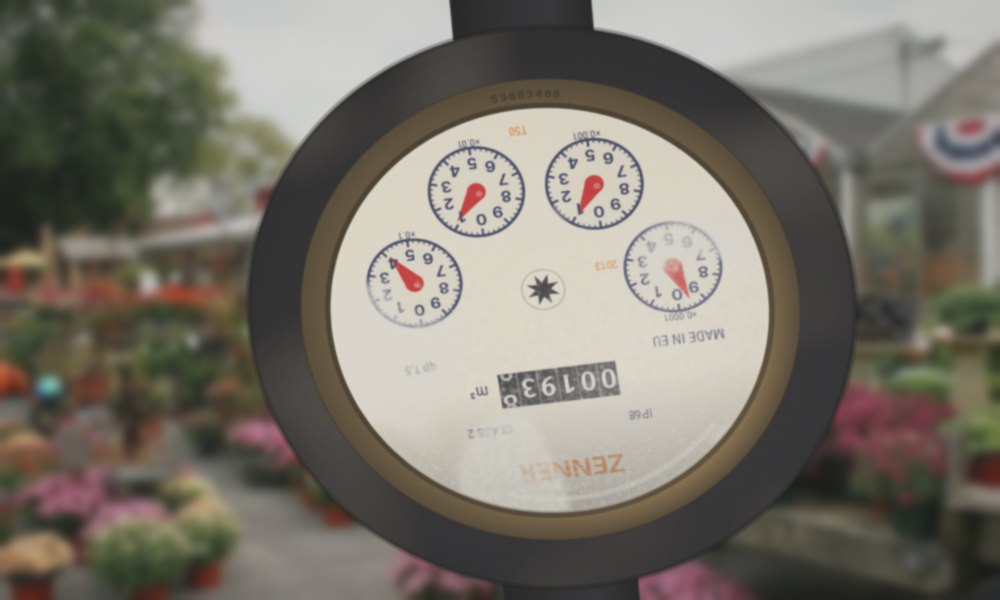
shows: 1938.4109 m³
